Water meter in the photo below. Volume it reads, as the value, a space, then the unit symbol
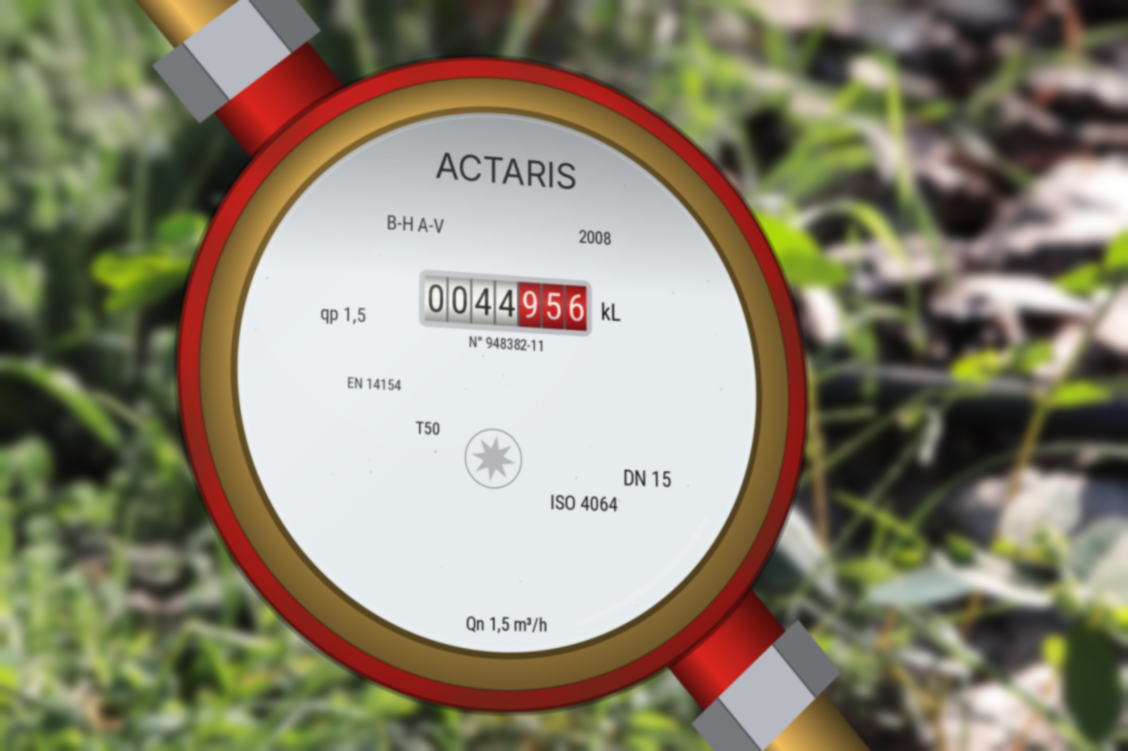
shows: 44.956 kL
